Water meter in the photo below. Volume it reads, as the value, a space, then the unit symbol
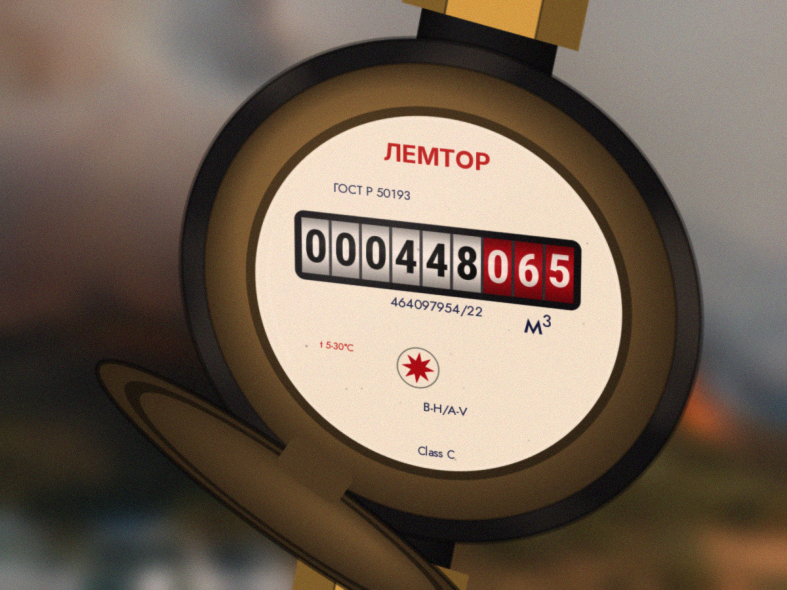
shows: 448.065 m³
